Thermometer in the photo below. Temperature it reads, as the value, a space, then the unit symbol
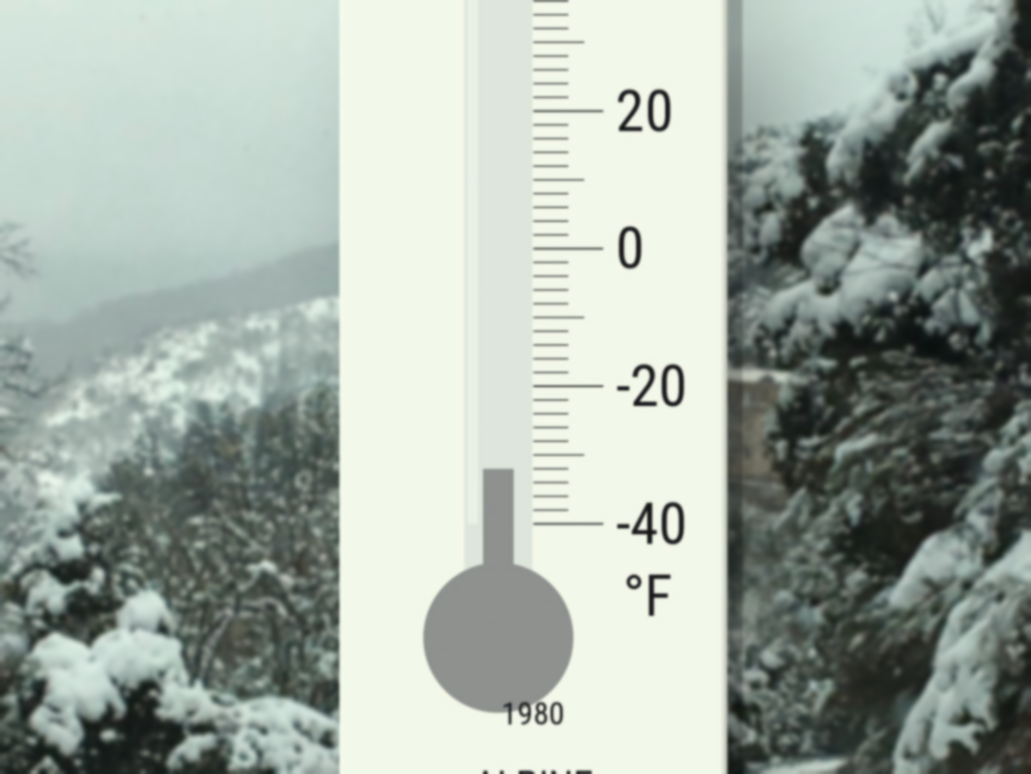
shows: -32 °F
